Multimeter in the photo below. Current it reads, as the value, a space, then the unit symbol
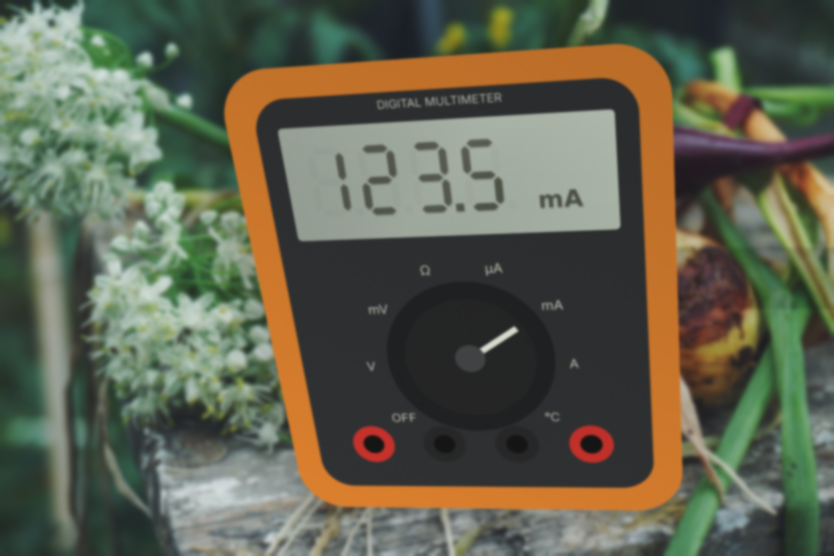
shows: 123.5 mA
